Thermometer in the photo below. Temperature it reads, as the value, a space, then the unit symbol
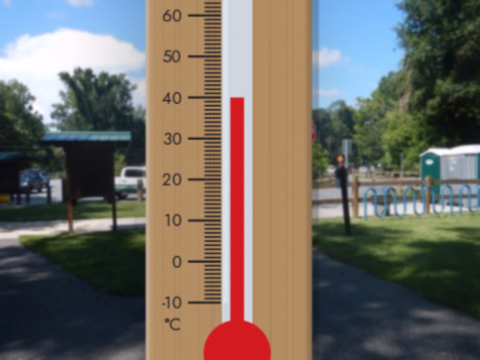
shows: 40 °C
